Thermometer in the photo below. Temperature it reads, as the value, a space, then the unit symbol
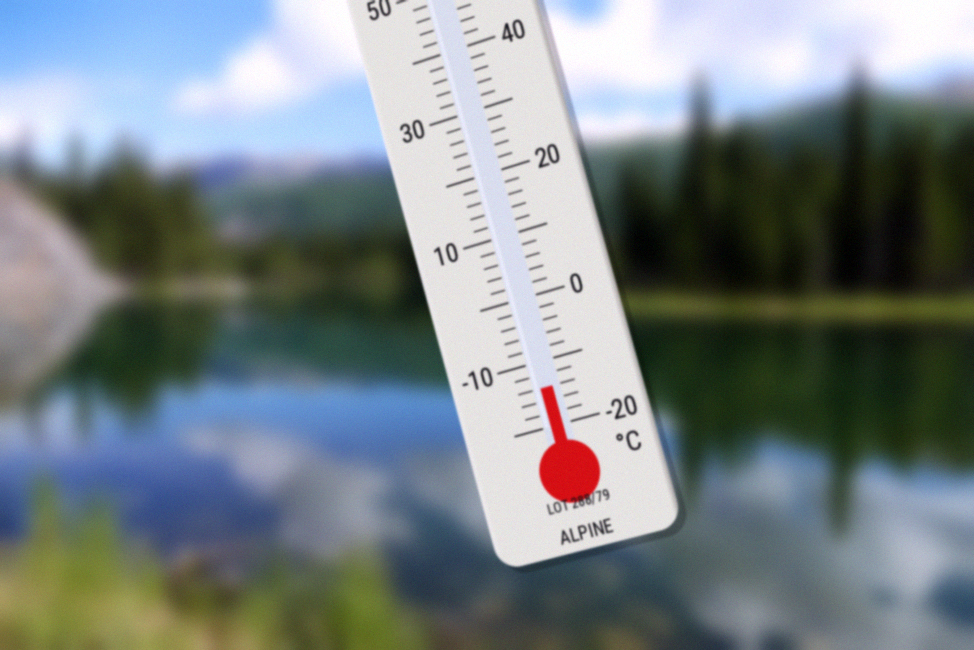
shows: -14 °C
